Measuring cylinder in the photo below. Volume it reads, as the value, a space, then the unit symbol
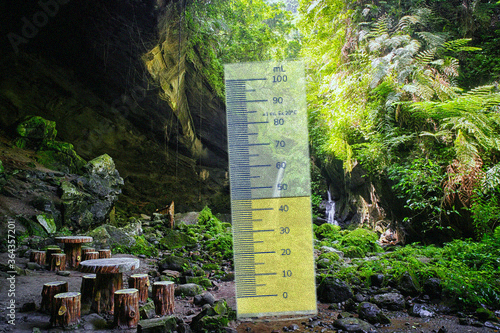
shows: 45 mL
